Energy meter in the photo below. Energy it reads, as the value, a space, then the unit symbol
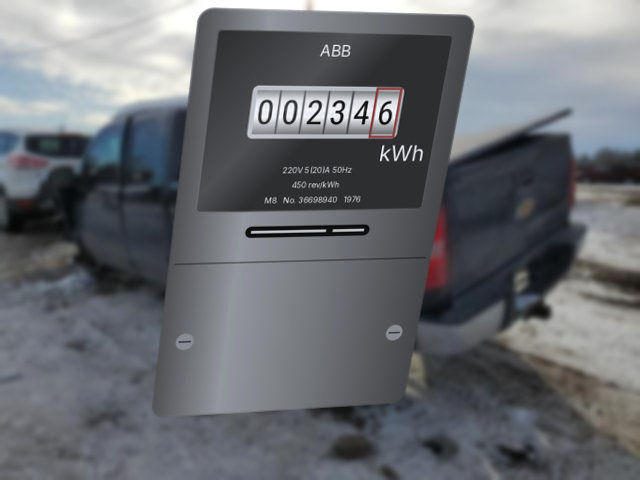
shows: 234.6 kWh
